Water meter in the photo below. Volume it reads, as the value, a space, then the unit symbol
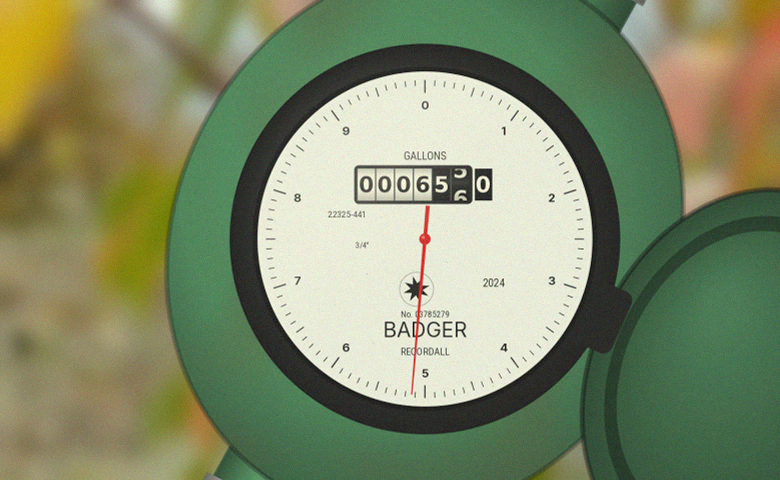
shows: 6555.1 gal
